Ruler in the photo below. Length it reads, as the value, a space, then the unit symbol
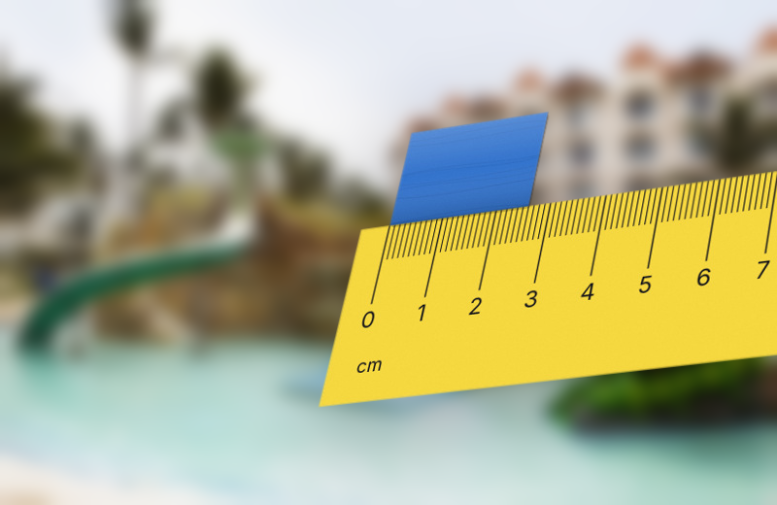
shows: 2.6 cm
